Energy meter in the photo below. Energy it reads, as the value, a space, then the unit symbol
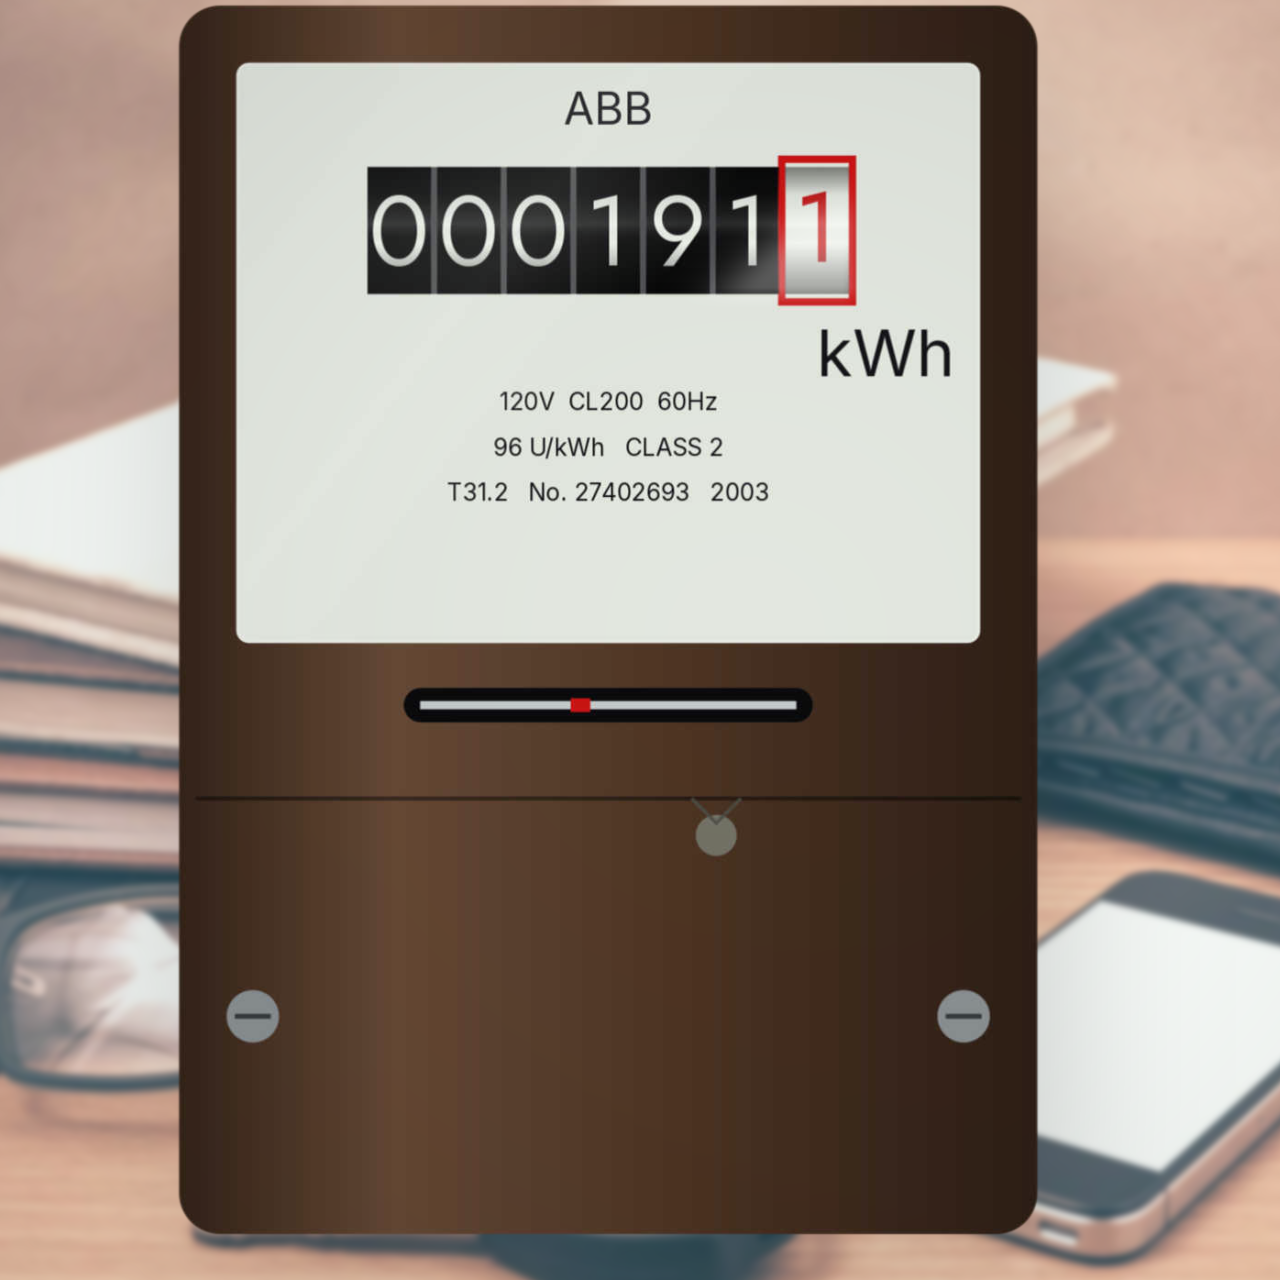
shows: 191.1 kWh
